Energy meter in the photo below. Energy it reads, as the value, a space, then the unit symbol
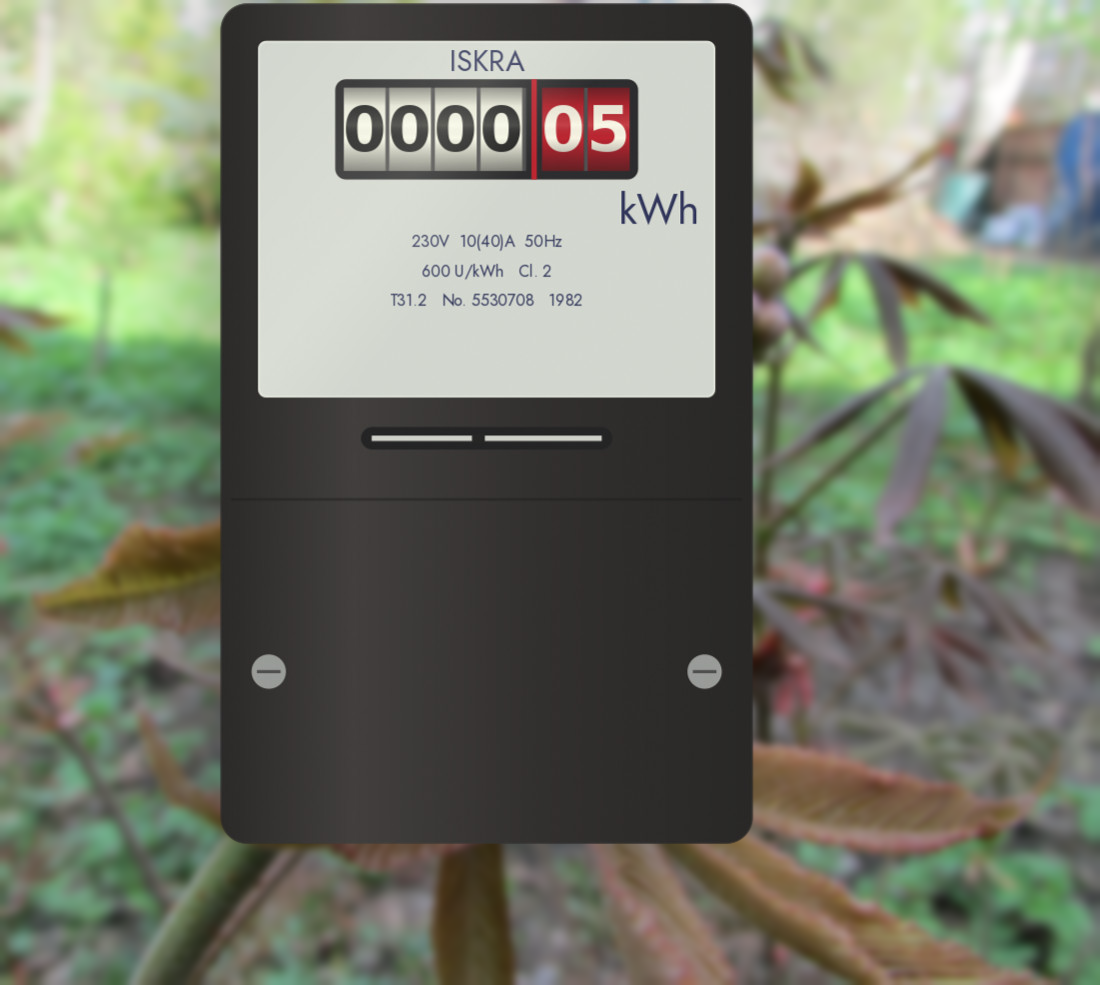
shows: 0.05 kWh
